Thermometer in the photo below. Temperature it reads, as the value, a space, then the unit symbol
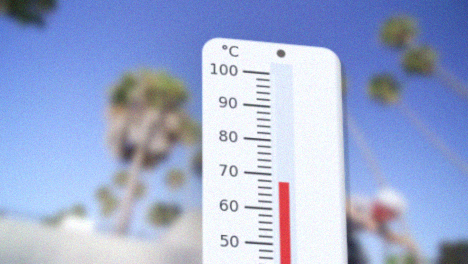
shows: 68 °C
